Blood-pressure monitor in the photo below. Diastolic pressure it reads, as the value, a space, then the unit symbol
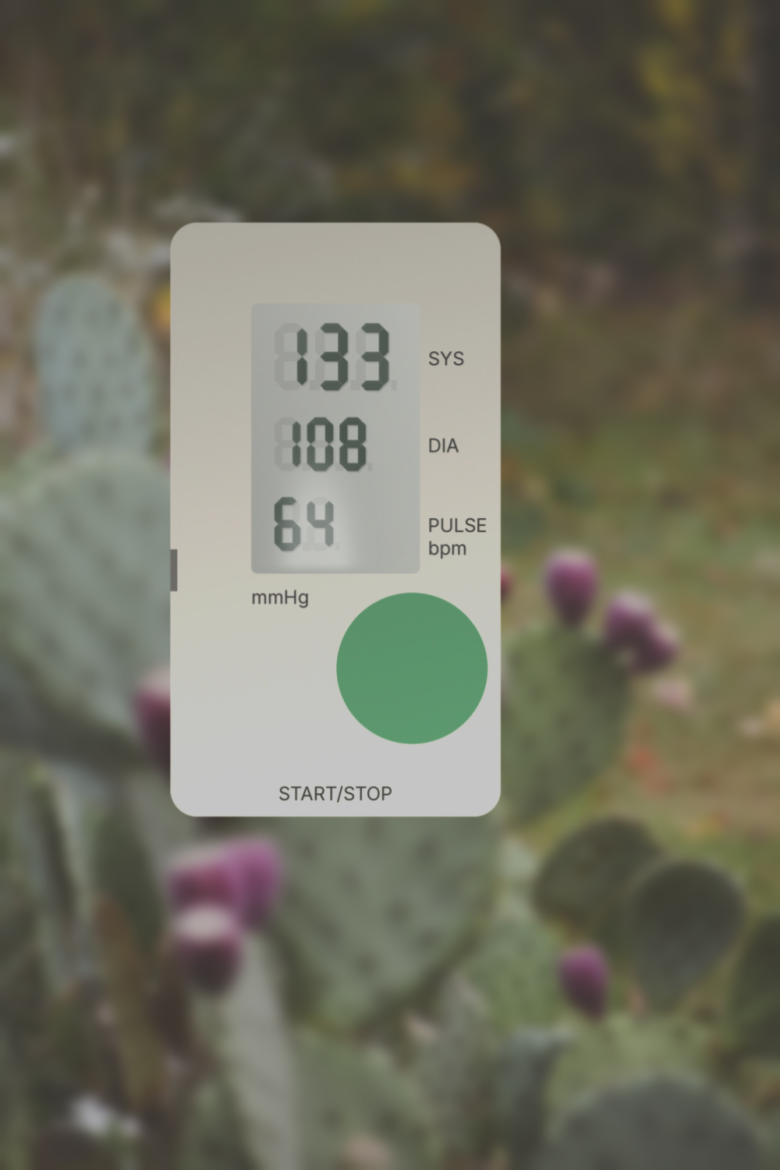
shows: 108 mmHg
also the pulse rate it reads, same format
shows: 64 bpm
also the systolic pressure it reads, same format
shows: 133 mmHg
